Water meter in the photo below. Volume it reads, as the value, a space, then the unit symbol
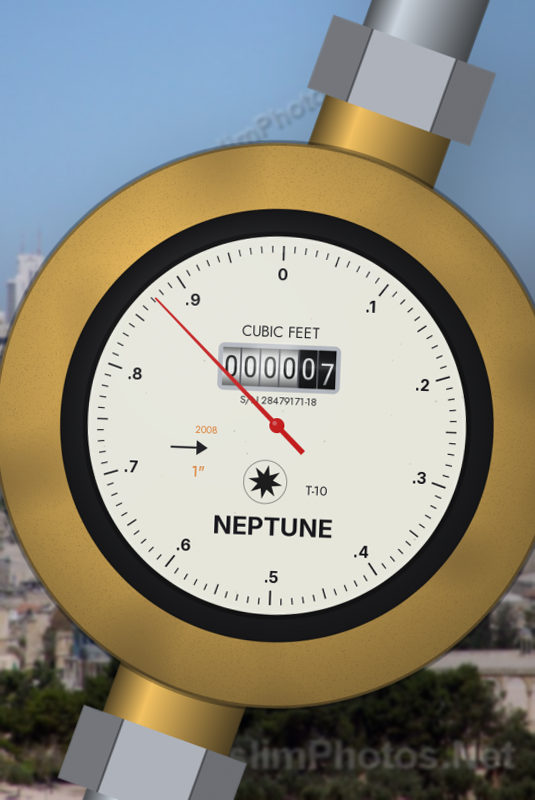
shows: 6.87 ft³
